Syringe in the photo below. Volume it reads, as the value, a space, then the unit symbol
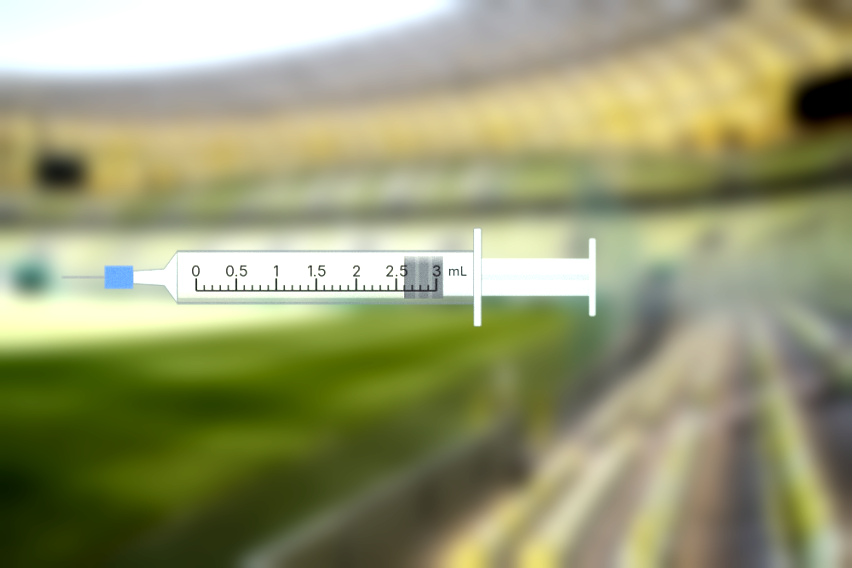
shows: 2.6 mL
